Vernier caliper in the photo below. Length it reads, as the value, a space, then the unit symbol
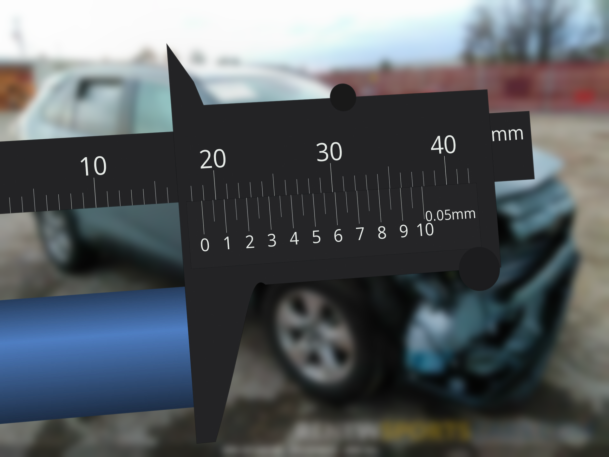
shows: 18.8 mm
